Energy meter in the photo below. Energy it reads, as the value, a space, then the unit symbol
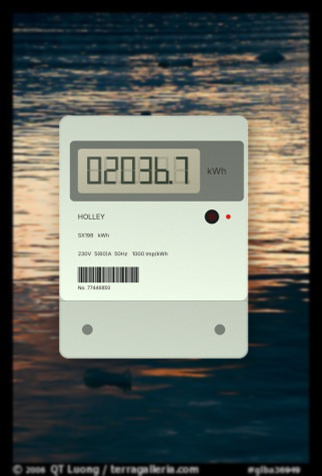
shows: 2036.7 kWh
